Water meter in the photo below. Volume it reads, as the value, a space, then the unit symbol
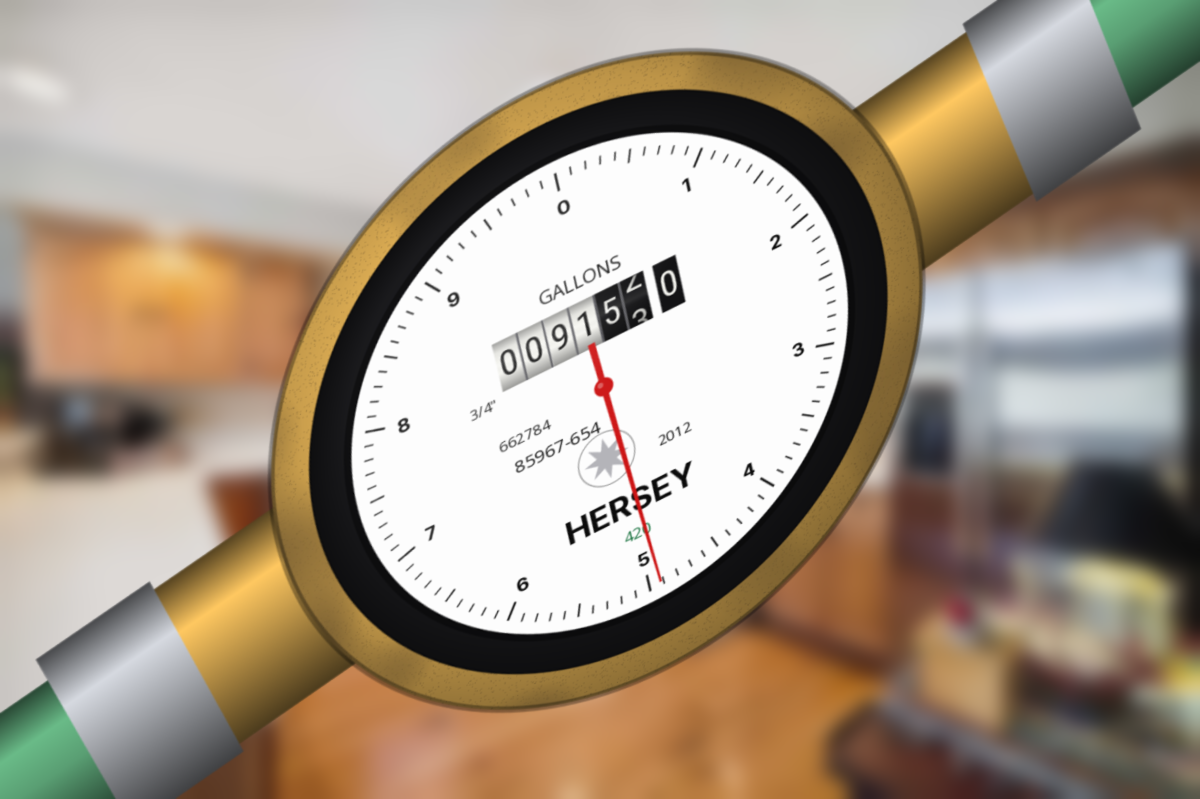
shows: 91524.9 gal
